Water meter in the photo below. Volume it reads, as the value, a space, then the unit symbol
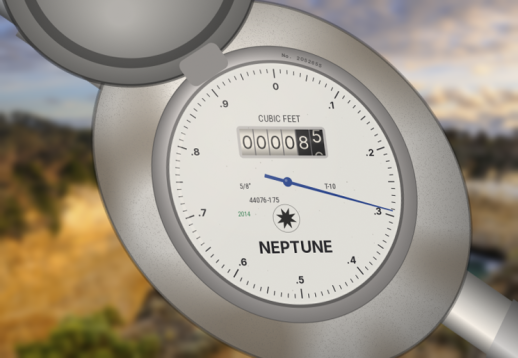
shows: 85.29 ft³
